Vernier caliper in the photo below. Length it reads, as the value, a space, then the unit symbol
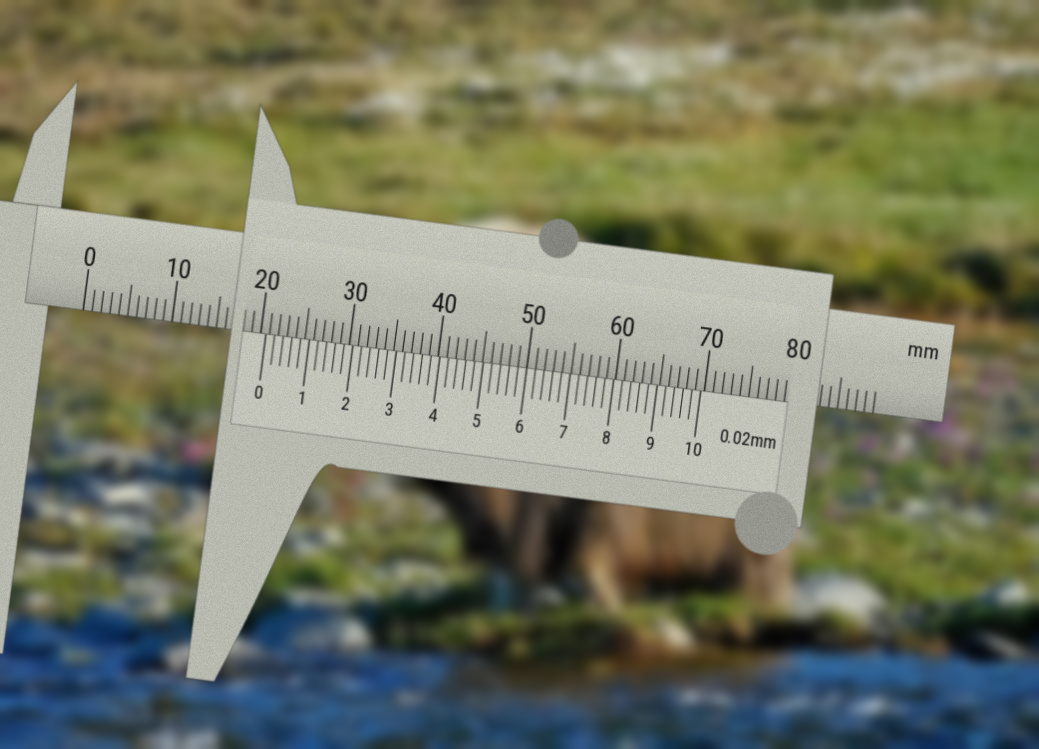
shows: 20.6 mm
